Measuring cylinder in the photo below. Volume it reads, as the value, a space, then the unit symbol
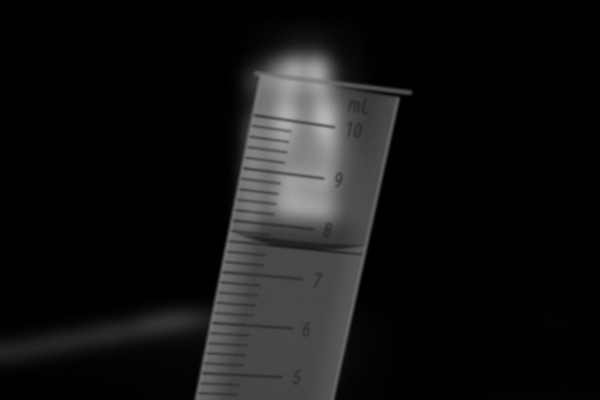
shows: 7.6 mL
